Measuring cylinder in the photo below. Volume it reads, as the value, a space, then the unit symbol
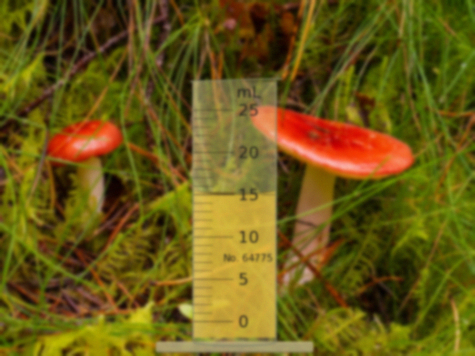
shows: 15 mL
